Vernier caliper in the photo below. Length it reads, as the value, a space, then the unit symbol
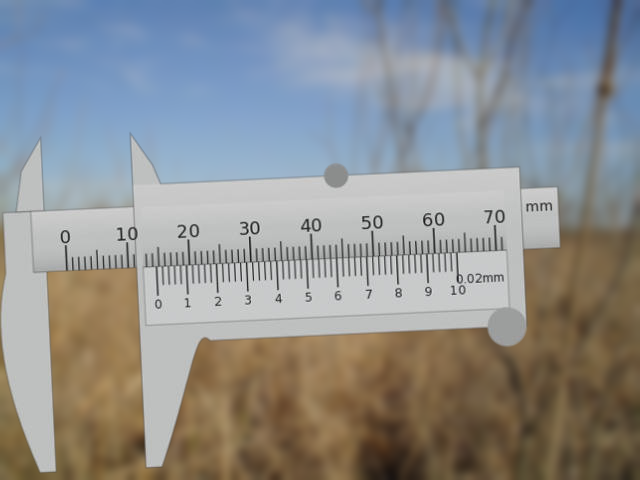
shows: 14.6 mm
